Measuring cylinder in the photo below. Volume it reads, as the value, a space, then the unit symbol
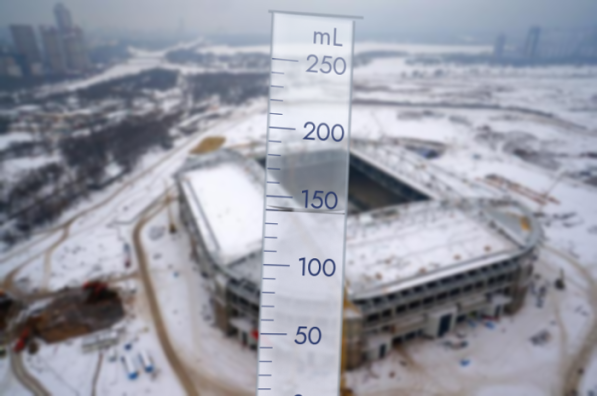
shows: 140 mL
